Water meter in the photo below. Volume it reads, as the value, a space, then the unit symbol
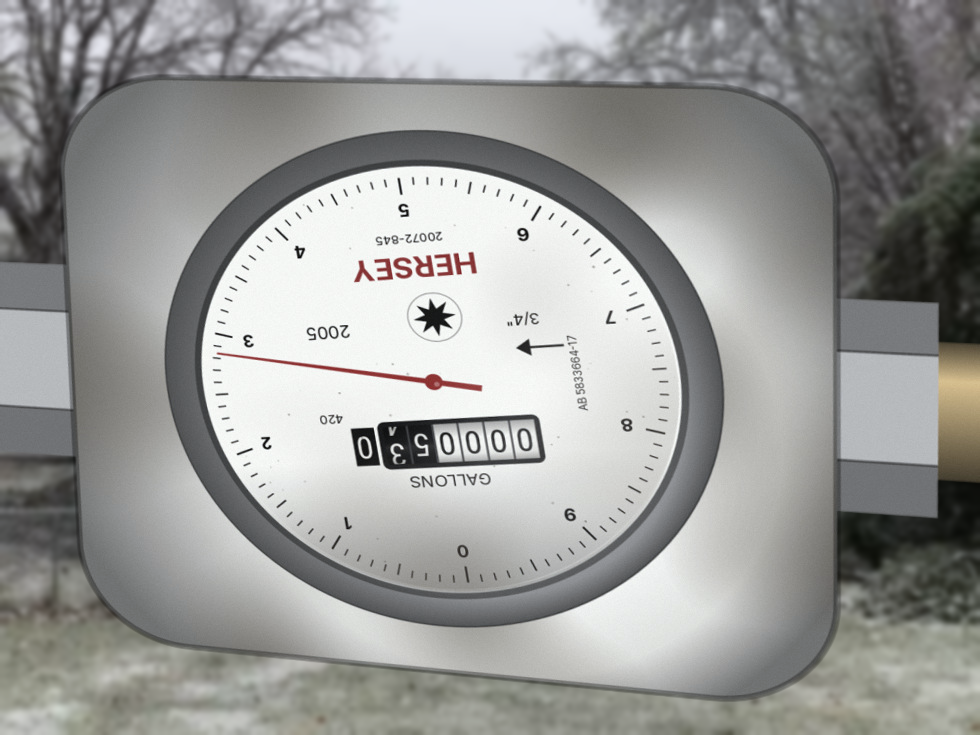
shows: 532.8 gal
